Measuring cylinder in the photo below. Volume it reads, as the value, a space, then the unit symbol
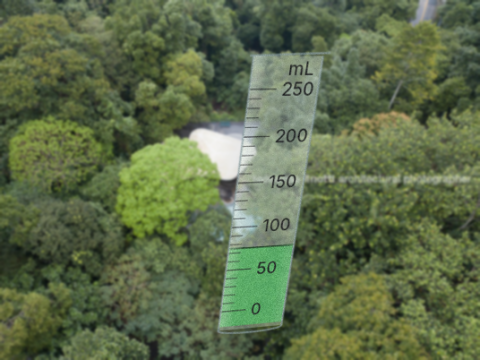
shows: 75 mL
